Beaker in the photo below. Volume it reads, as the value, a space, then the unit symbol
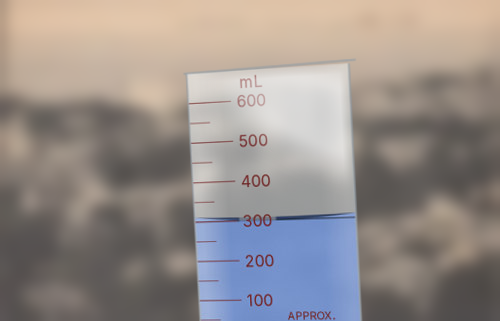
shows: 300 mL
